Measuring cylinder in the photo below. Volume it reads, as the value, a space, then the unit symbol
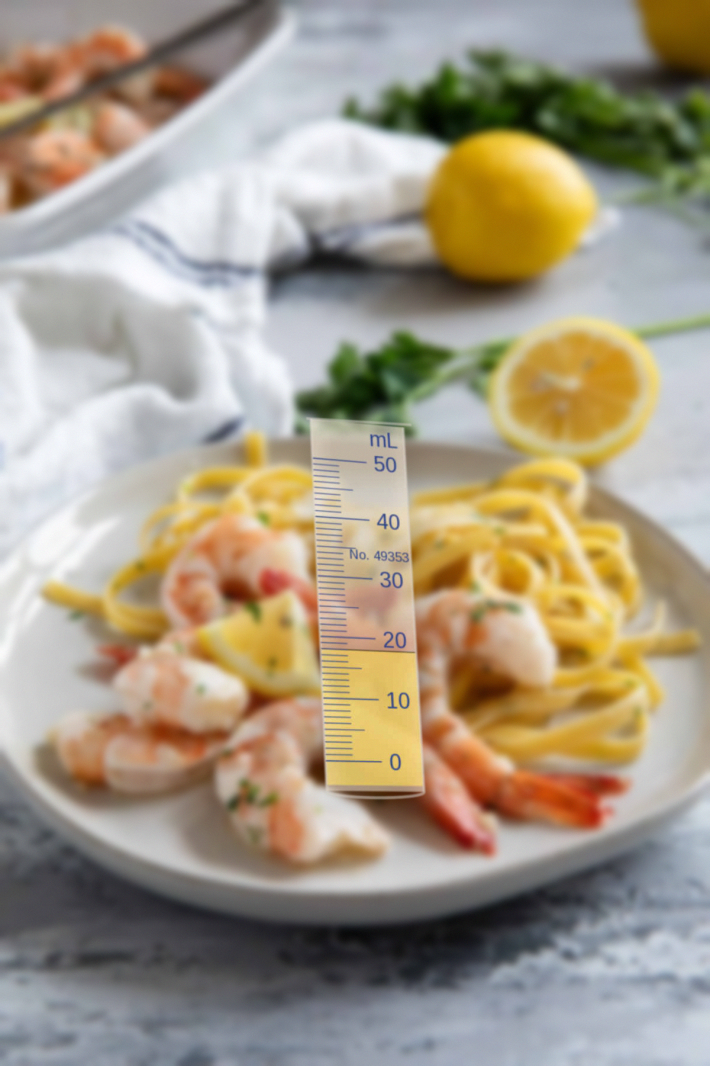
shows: 18 mL
